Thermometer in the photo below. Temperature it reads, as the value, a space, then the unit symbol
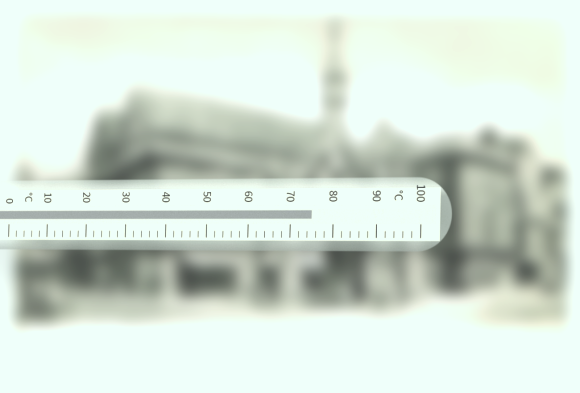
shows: 75 °C
